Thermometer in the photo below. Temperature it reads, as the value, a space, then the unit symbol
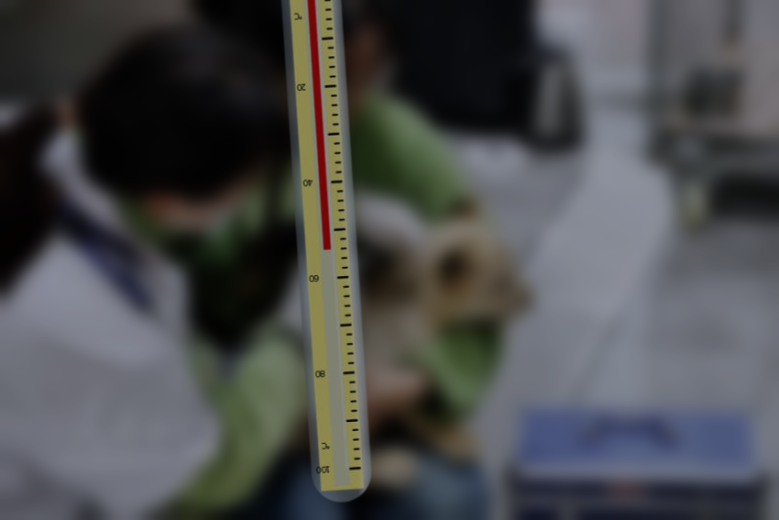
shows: 54 °C
